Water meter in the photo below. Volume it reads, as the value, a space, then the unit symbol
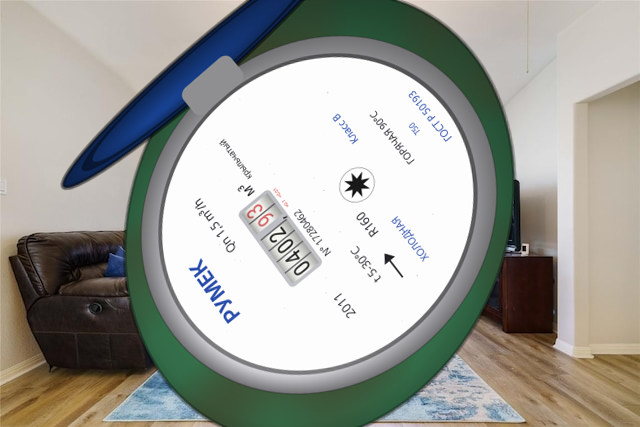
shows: 402.93 m³
